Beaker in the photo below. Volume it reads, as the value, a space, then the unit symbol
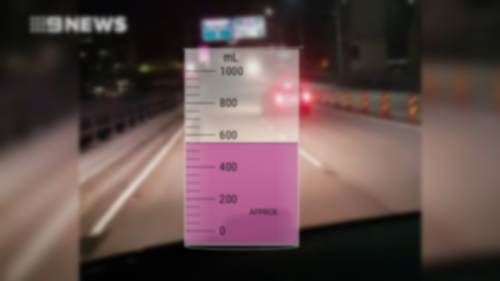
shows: 550 mL
